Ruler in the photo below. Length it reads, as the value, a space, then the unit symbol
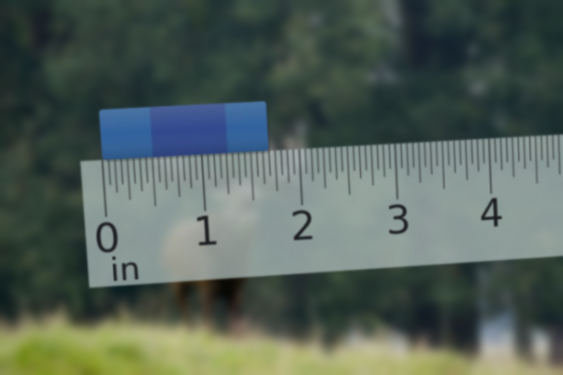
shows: 1.6875 in
